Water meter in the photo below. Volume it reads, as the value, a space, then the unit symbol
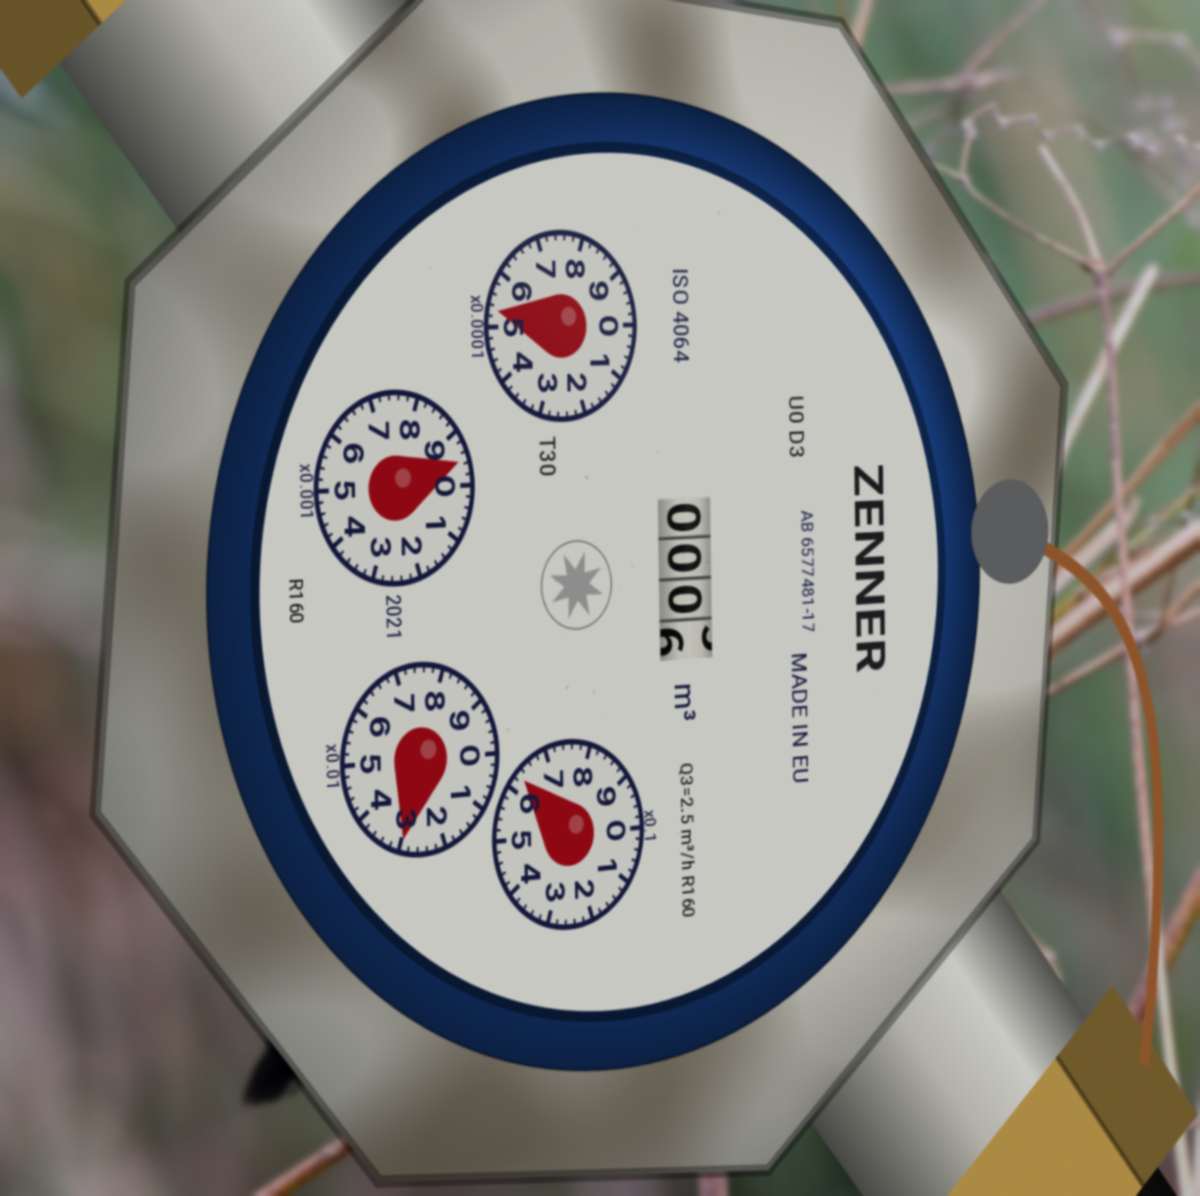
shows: 5.6295 m³
